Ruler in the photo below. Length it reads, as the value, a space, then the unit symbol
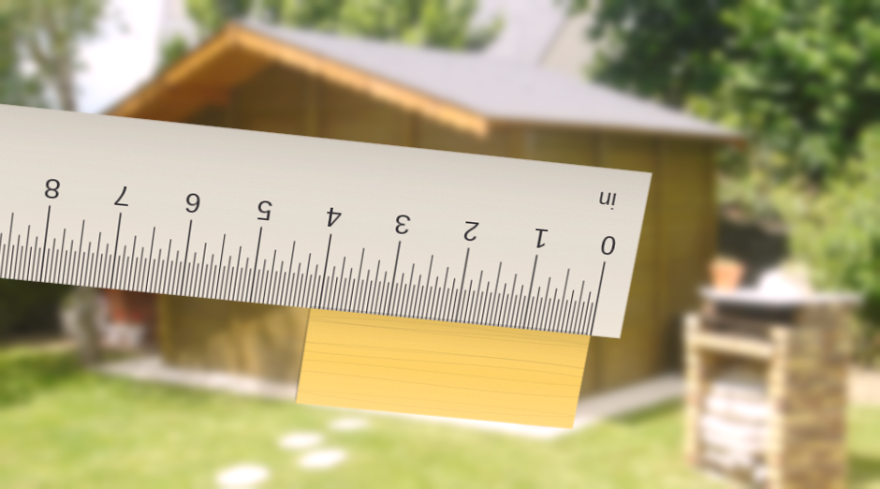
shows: 4.125 in
